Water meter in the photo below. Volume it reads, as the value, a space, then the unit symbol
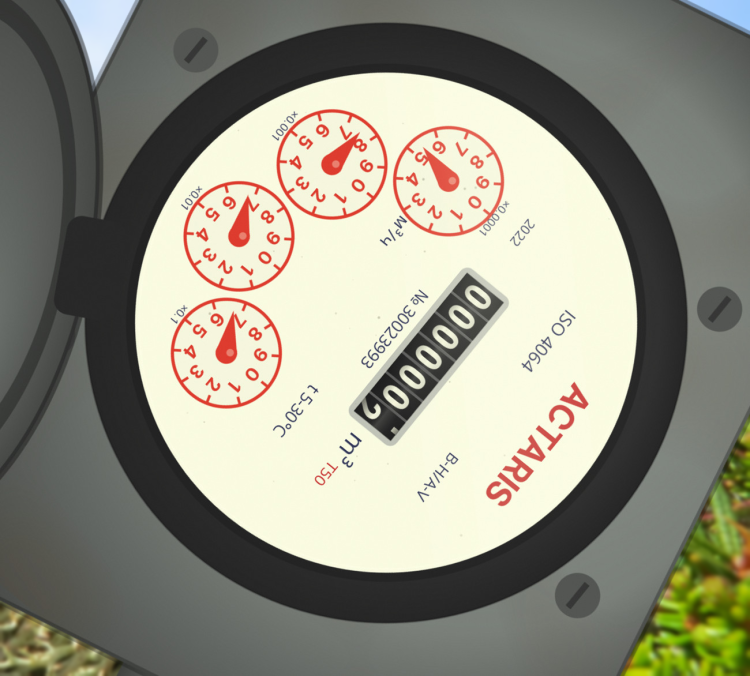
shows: 1.6675 m³
